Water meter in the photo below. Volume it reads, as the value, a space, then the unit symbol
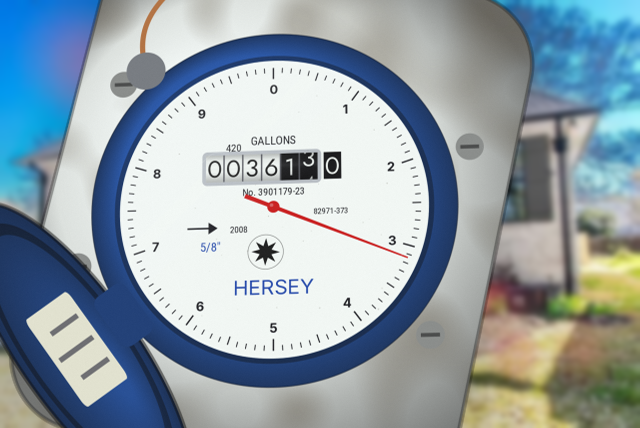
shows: 36133.1 gal
